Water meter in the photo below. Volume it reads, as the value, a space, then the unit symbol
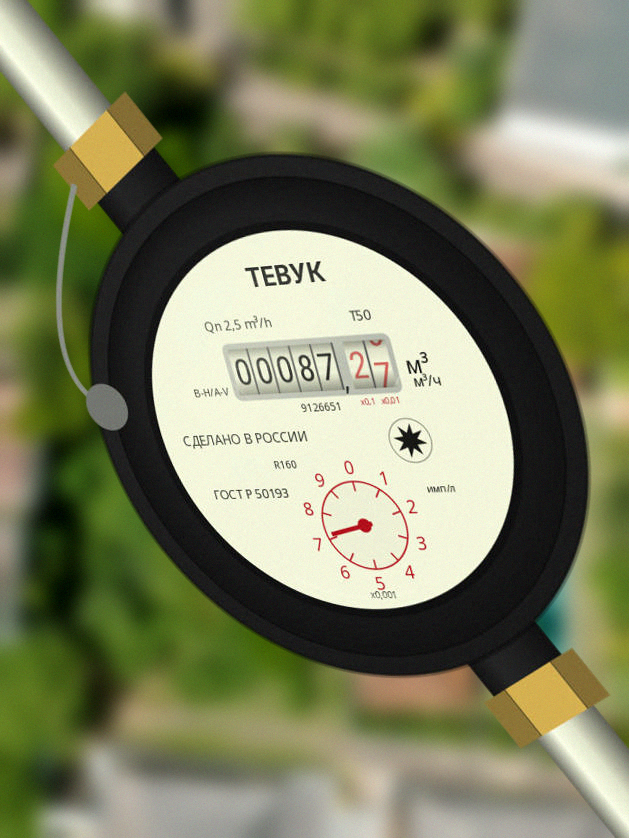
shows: 87.267 m³
